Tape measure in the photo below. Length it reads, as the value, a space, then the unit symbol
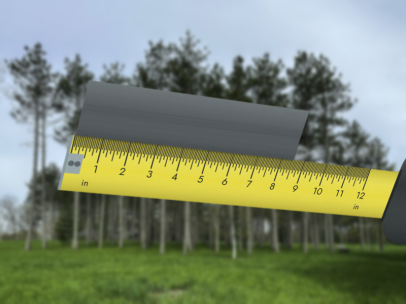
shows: 8.5 in
